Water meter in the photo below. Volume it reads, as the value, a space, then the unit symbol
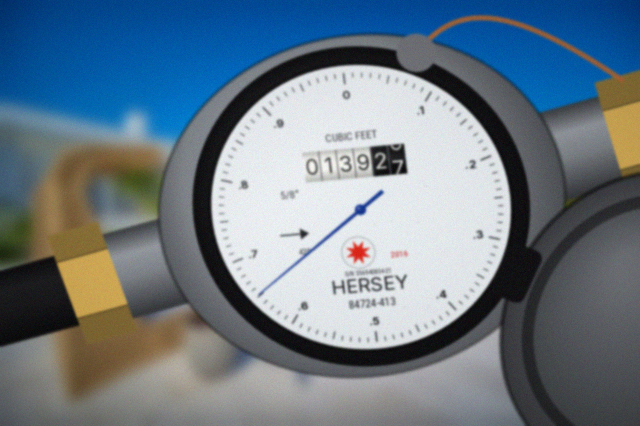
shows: 13926.65 ft³
